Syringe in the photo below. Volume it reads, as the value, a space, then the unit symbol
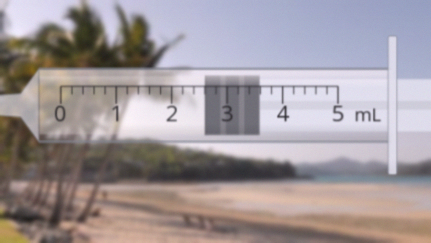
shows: 2.6 mL
